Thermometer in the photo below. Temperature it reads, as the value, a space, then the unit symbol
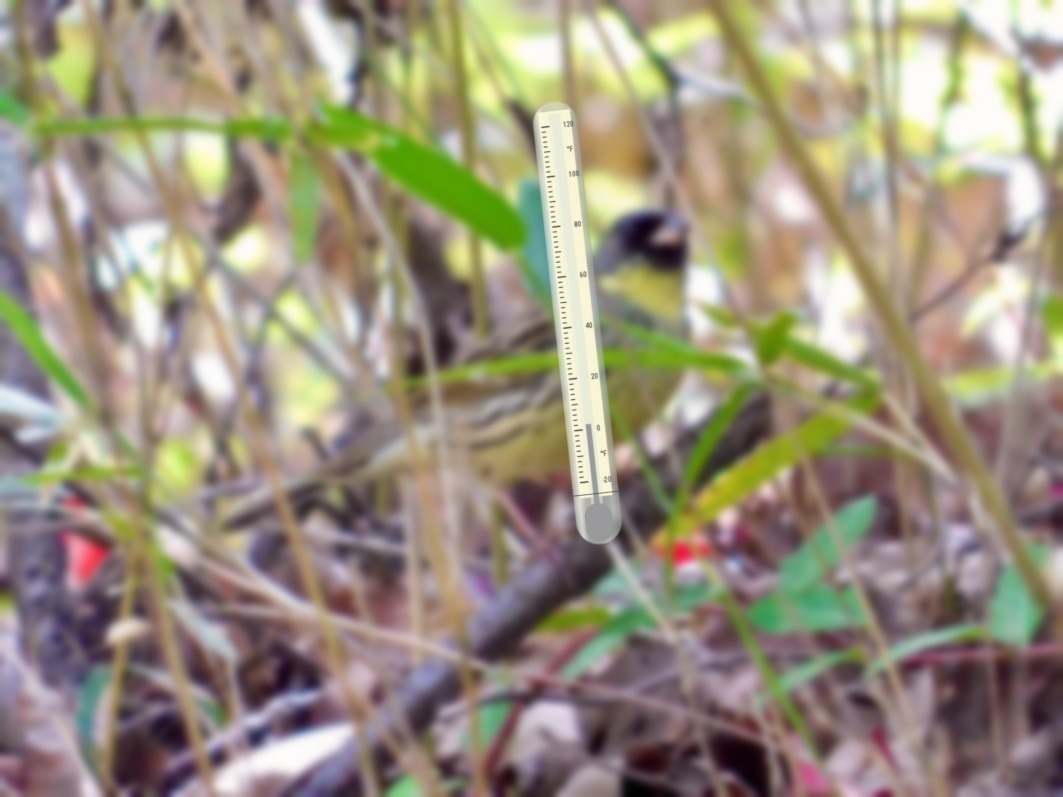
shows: 2 °F
